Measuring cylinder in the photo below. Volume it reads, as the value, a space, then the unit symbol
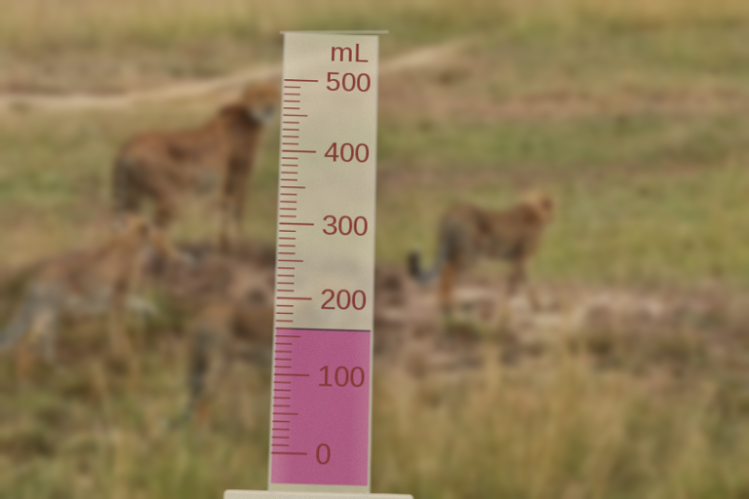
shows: 160 mL
